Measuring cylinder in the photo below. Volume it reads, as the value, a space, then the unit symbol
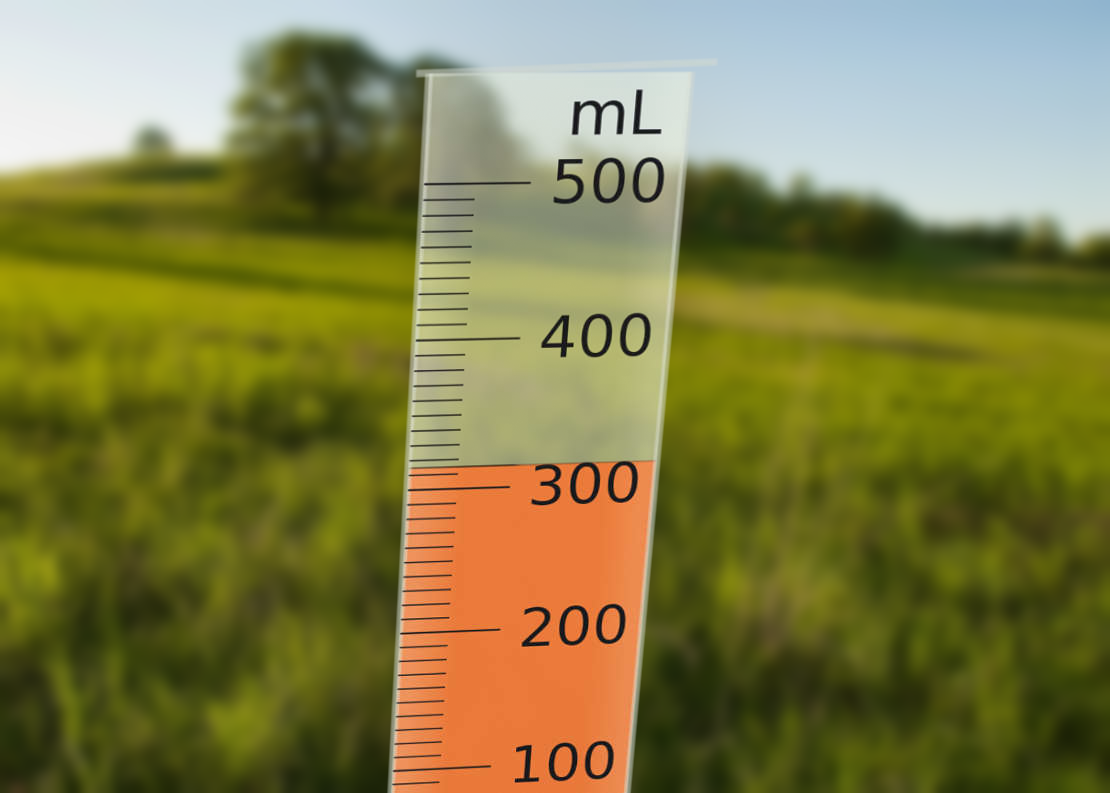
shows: 315 mL
